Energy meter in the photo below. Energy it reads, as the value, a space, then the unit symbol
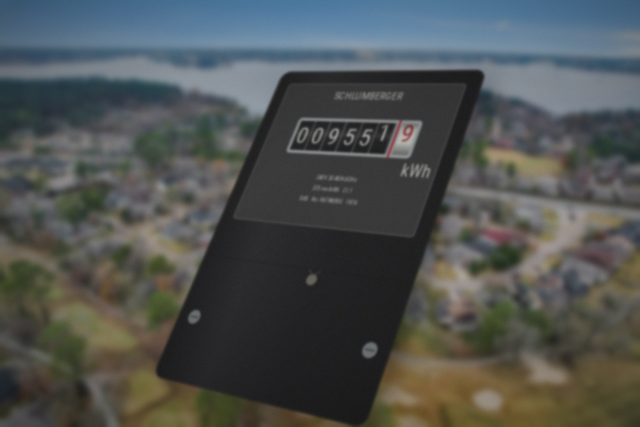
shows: 9551.9 kWh
